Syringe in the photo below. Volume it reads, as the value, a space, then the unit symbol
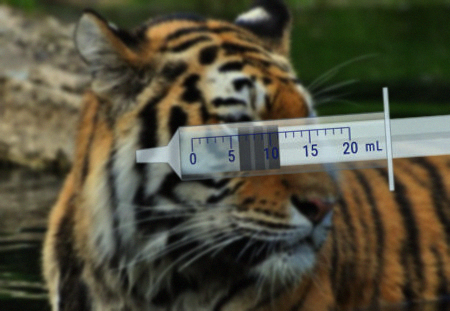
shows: 6 mL
